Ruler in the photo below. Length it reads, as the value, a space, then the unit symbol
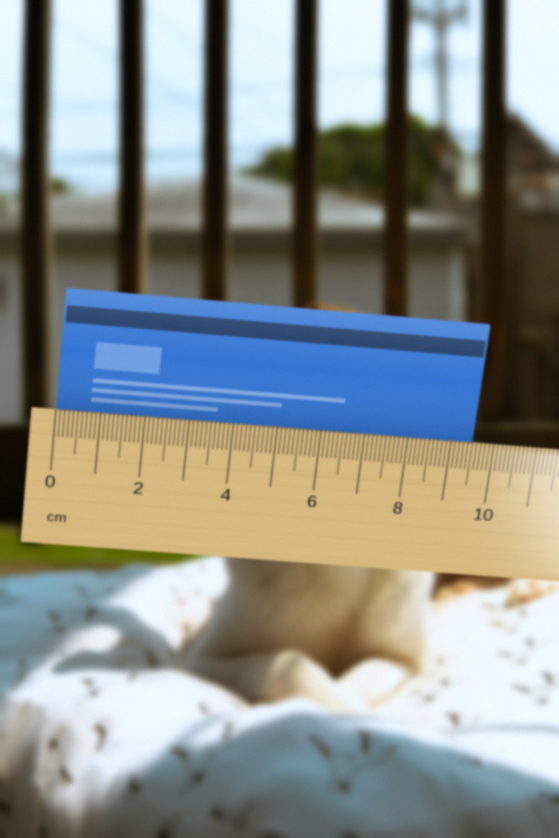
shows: 9.5 cm
